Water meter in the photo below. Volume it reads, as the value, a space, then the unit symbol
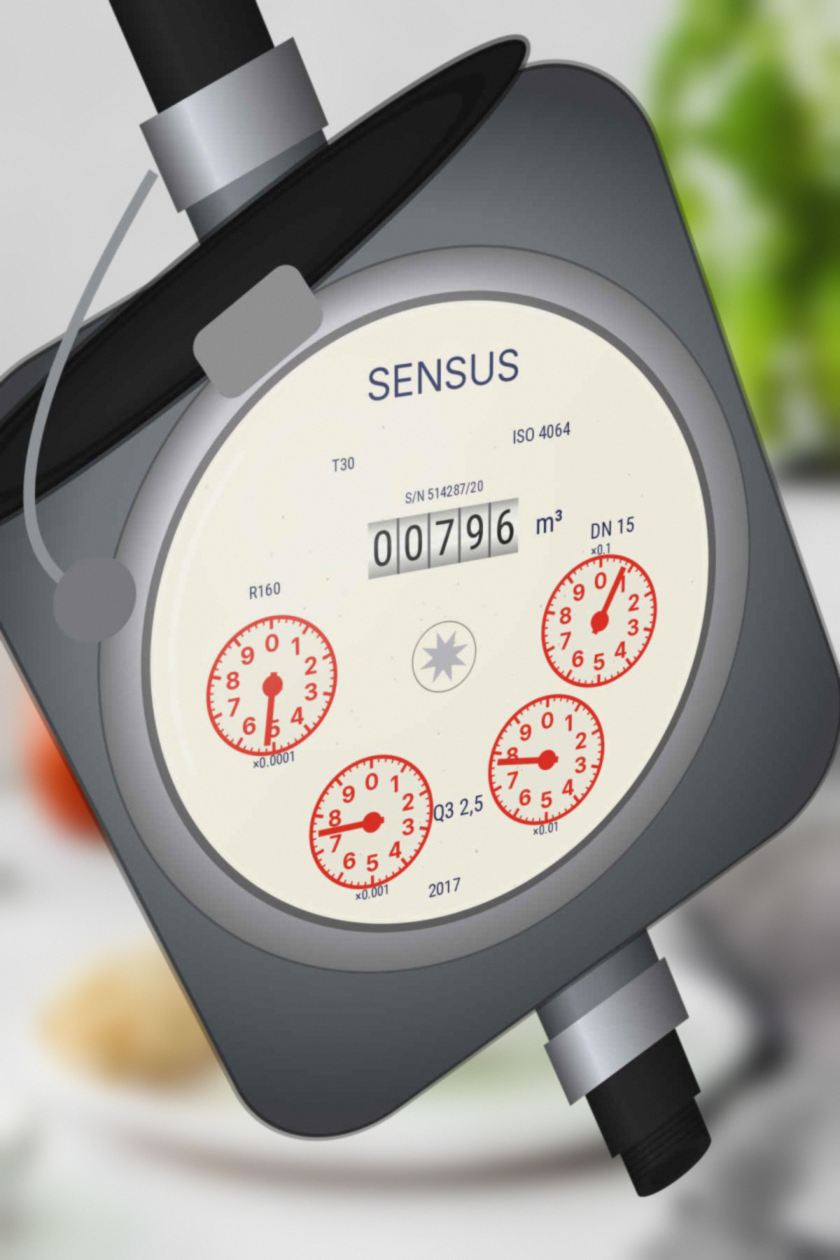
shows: 796.0775 m³
